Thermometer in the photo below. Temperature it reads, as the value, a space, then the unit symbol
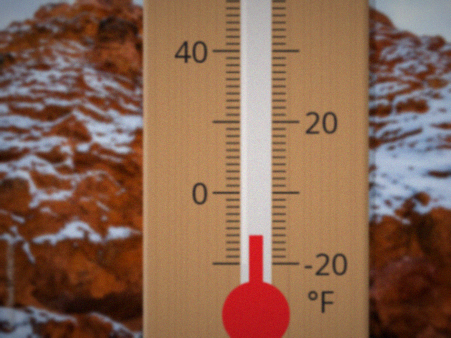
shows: -12 °F
